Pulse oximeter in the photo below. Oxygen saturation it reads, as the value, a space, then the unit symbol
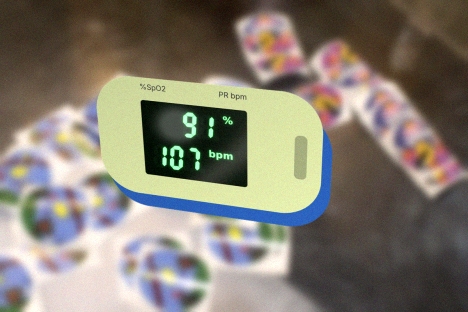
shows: 91 %
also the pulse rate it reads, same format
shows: 107 bpm
